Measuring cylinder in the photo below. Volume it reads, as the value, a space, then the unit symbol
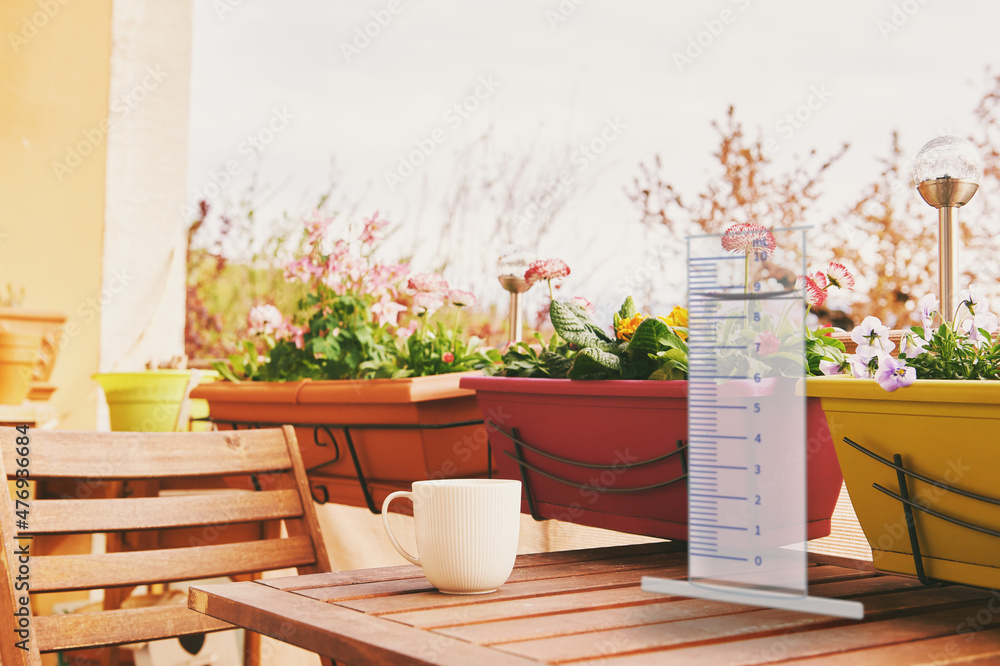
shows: 8.6 mL
